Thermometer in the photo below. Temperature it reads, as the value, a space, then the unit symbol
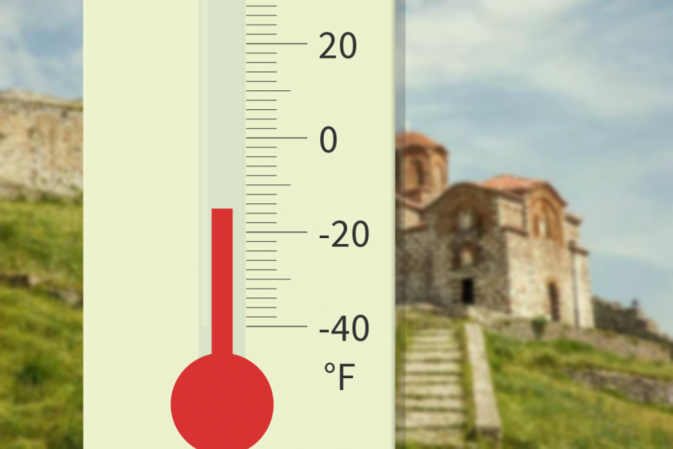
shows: -15 °F
